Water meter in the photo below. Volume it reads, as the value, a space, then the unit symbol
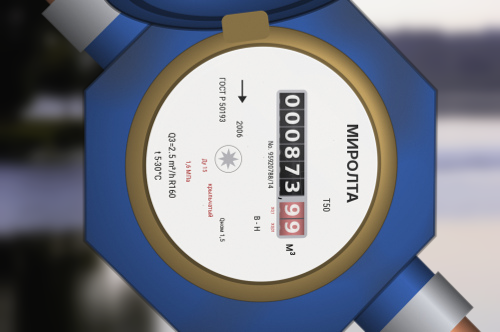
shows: 873.99 m³
